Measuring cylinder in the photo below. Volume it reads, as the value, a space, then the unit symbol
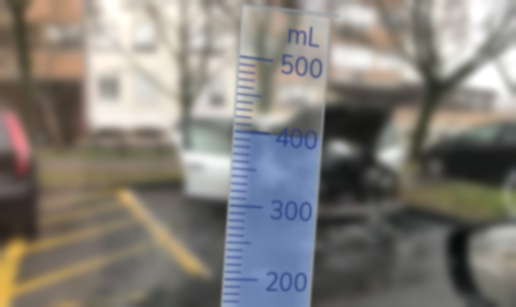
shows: 400 mL
